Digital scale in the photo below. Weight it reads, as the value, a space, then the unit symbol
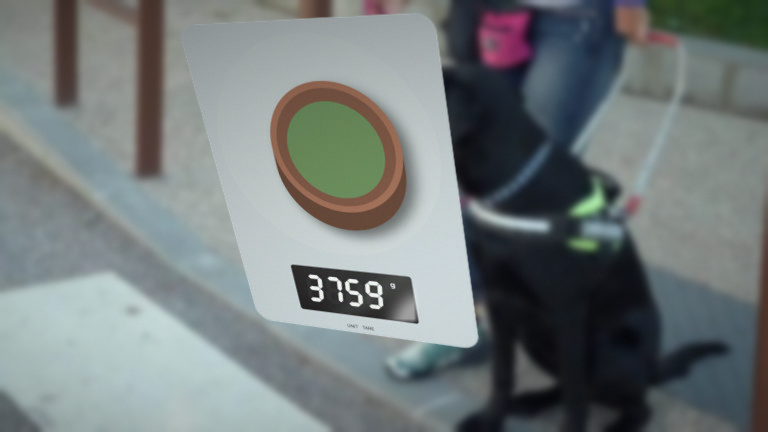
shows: 3759 g
